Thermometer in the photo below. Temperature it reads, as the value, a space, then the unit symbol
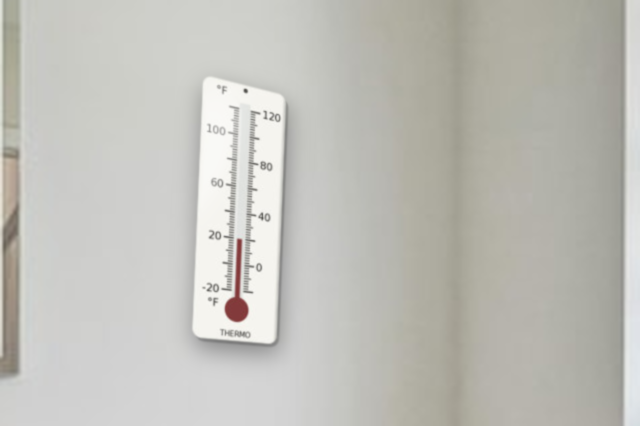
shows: 20 °F
